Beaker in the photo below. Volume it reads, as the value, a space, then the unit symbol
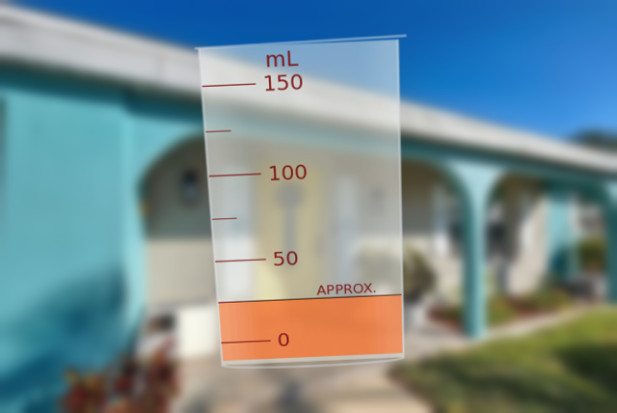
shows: 25 mL
